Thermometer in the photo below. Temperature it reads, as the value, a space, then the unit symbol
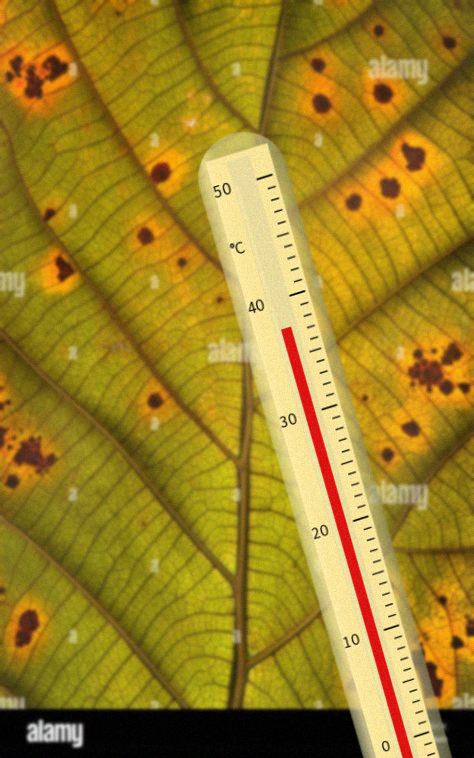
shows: 37.5 °C
